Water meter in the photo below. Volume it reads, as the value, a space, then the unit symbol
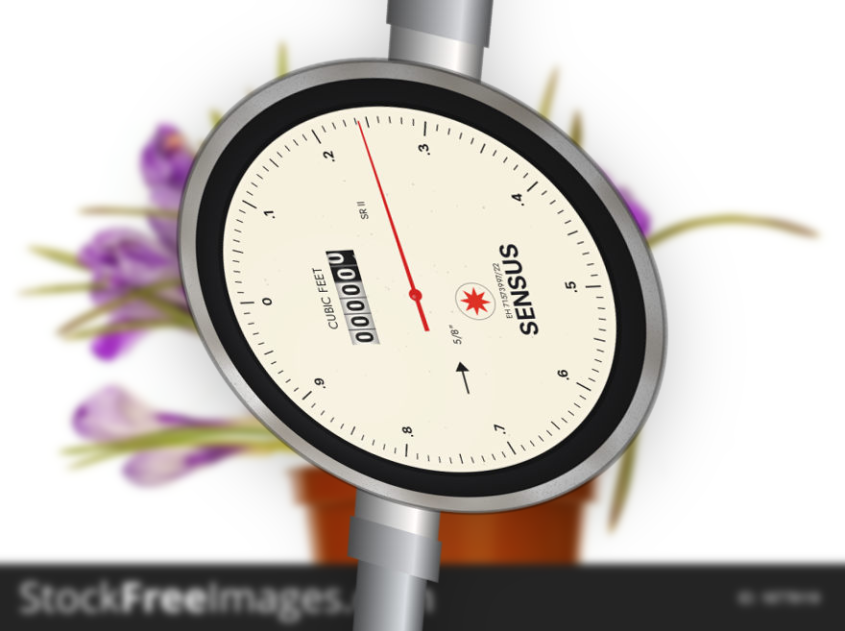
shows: 0.24 ft³
